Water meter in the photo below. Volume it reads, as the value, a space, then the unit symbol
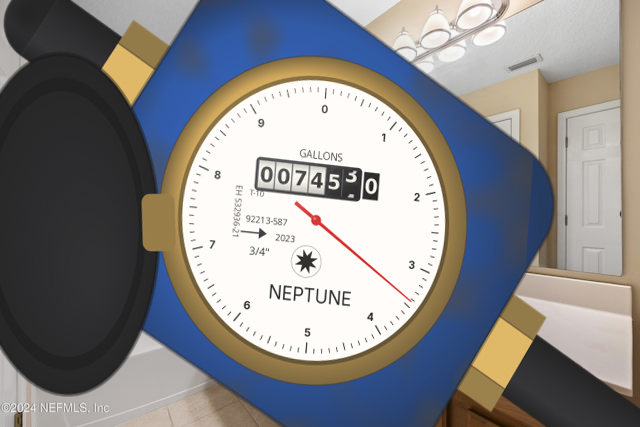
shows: 74533.4 gal
